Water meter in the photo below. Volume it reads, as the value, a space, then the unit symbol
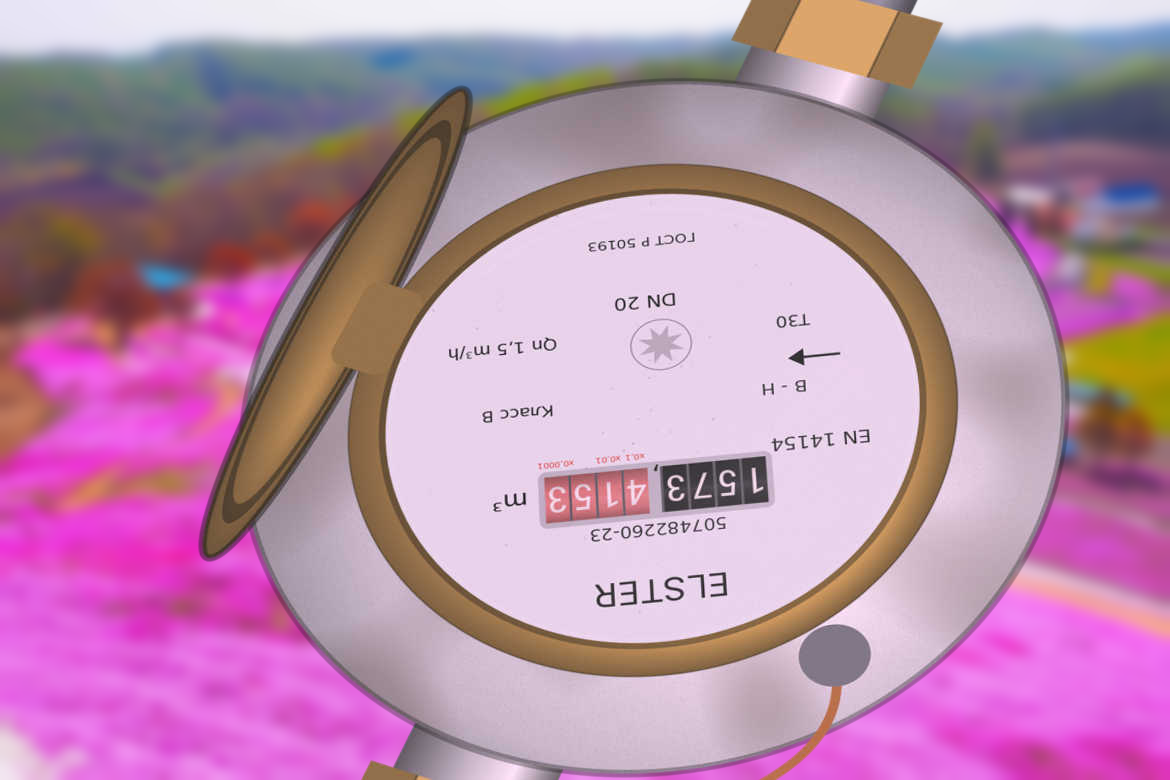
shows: 1573.4153 m³
